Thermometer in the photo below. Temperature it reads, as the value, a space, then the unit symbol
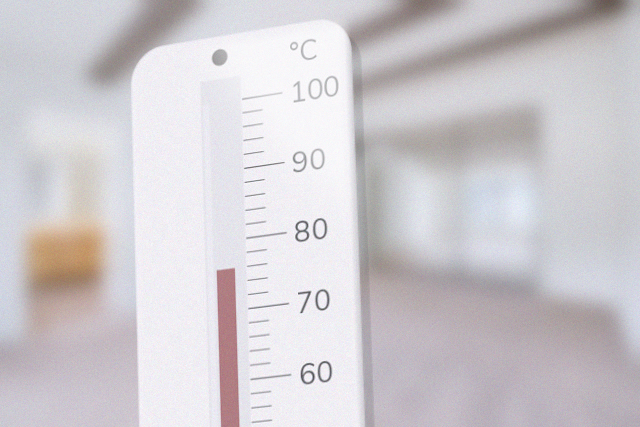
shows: 76 °C
